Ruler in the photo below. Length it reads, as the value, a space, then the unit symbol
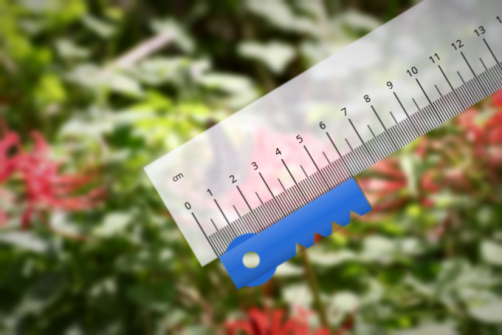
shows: 6 cm
